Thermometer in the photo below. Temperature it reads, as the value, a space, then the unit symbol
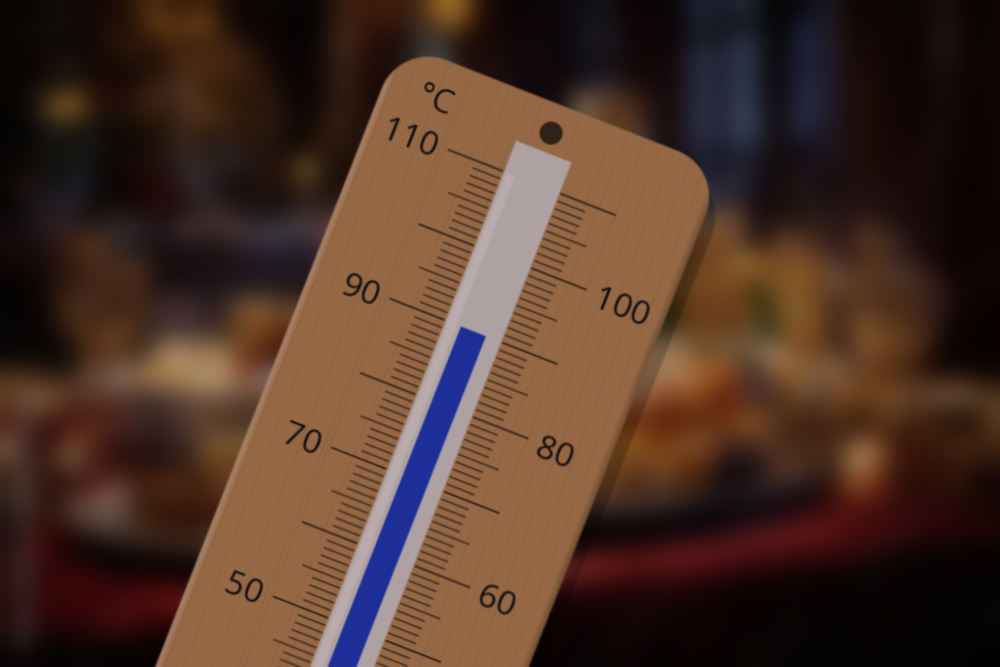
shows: 90 °C
